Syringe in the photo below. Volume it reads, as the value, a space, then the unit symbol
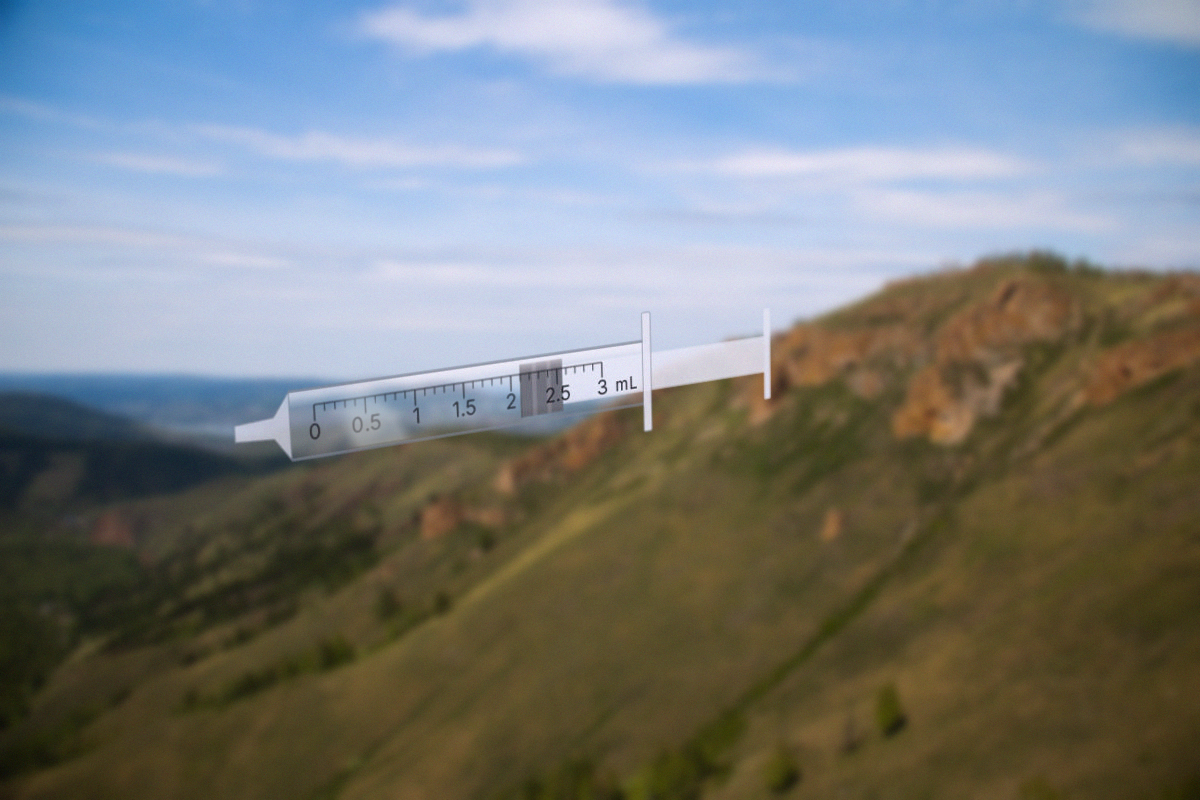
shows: 2.1 mL
